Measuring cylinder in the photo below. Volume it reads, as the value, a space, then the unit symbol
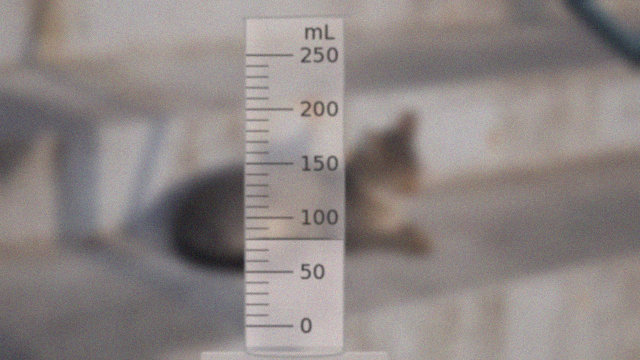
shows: 80 mL
